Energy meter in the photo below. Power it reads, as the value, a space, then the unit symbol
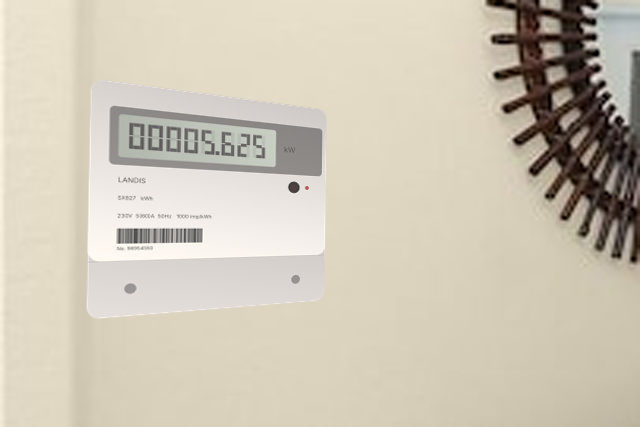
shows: 5.625 kW
